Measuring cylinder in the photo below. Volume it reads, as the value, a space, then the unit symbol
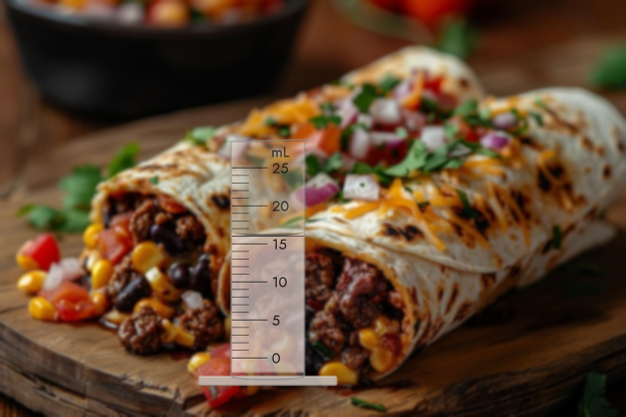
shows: 16 mL
